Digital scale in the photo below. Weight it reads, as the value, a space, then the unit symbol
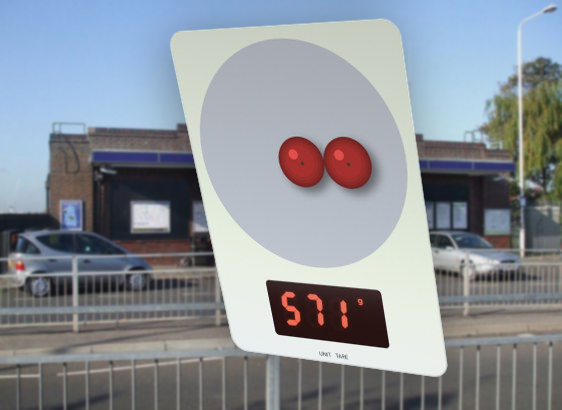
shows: 571 g
